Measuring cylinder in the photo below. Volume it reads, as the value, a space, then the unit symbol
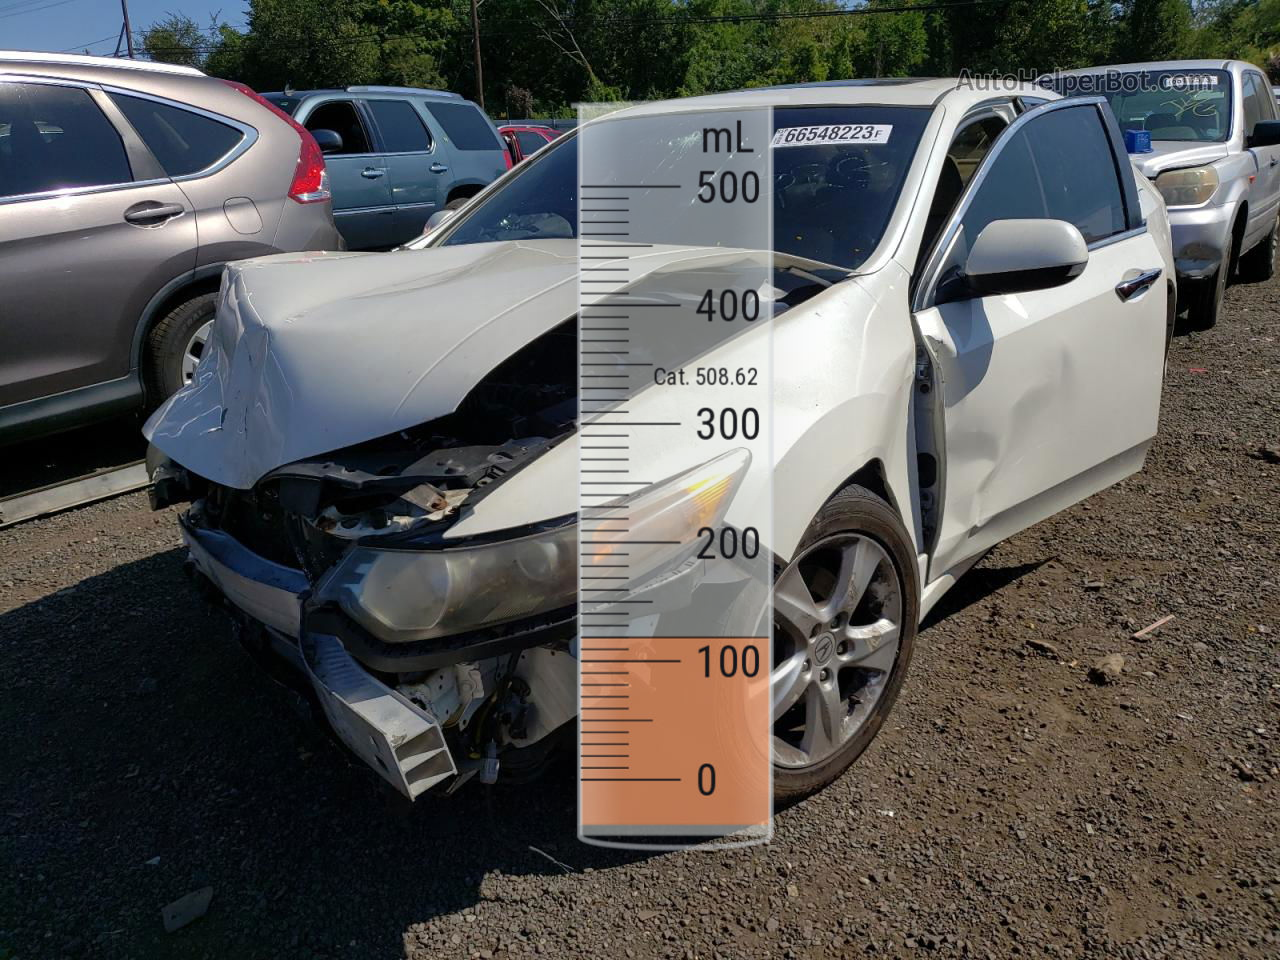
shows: 120 mL
